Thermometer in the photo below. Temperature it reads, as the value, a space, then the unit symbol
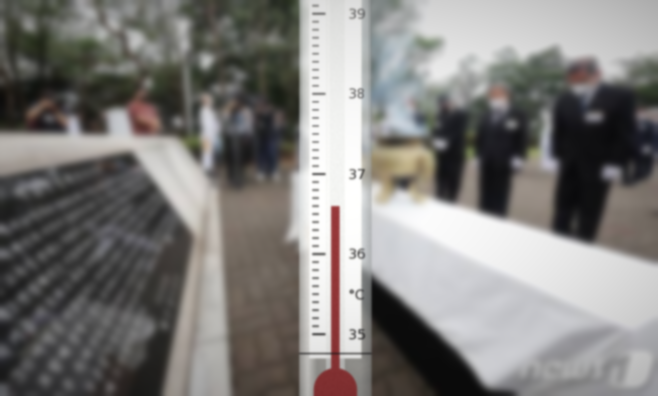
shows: 36.6 °C
